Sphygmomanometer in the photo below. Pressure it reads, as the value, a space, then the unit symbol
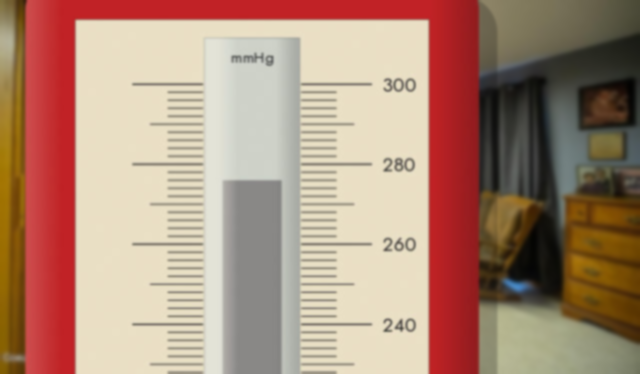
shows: 276 mmHg
